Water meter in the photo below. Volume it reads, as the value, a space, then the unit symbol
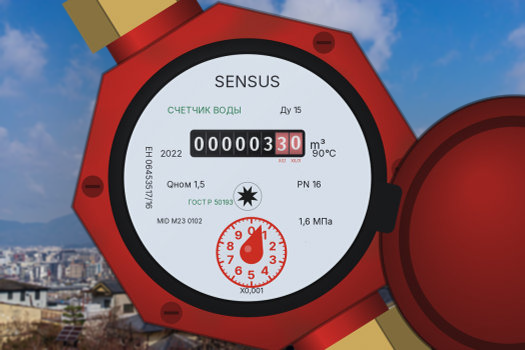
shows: 3.300 m³
